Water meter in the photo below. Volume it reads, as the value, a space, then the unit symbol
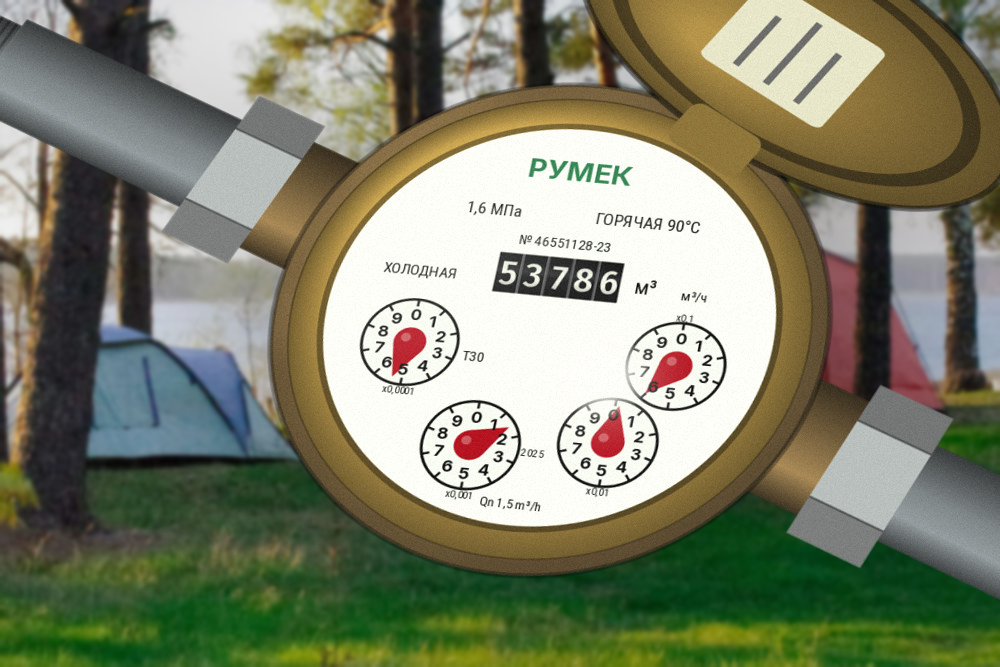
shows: 53786.6015 m³
